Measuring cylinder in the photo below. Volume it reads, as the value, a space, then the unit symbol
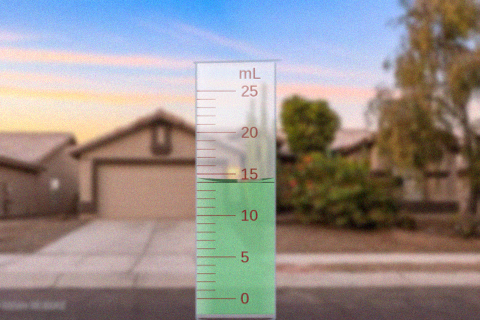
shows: 14 mL
